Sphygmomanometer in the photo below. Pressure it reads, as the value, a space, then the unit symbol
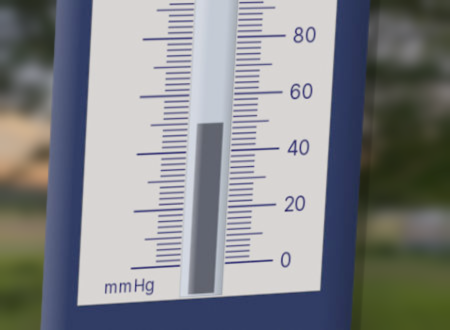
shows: 50 mmHg
